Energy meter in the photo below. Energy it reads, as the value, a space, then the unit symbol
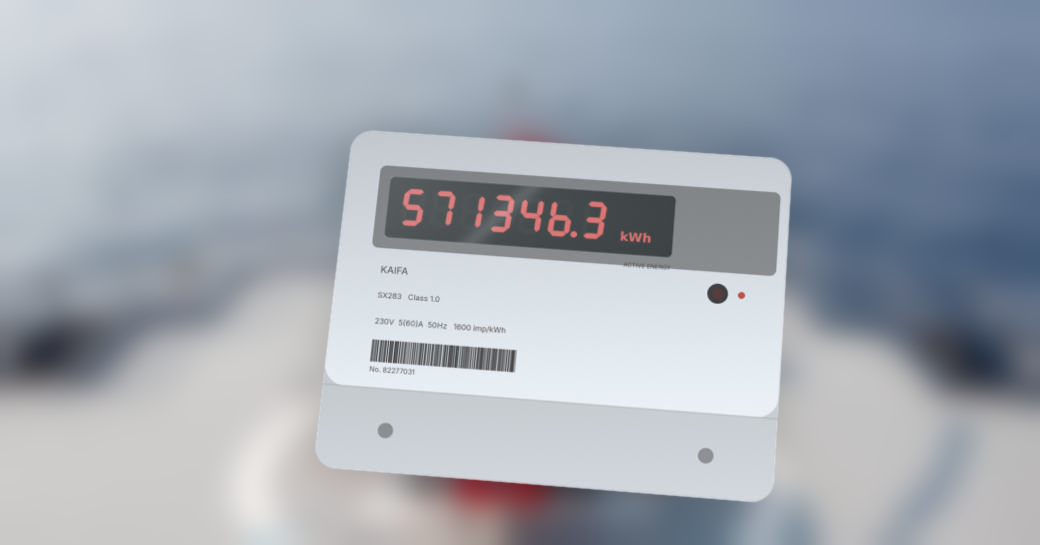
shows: 571346.3 kWh
